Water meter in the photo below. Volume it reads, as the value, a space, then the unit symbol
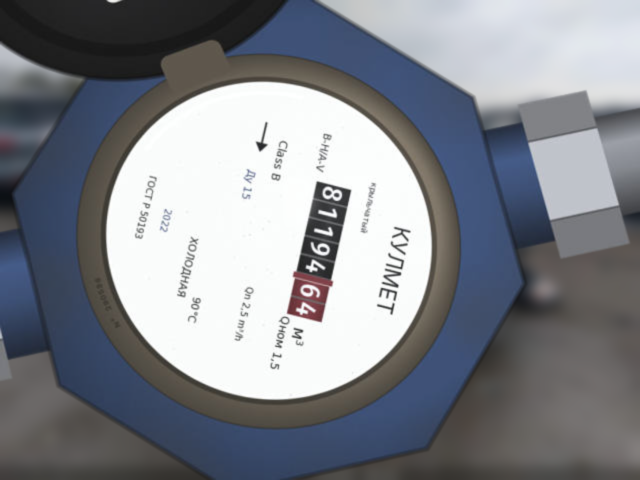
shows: 81194.64 m³
